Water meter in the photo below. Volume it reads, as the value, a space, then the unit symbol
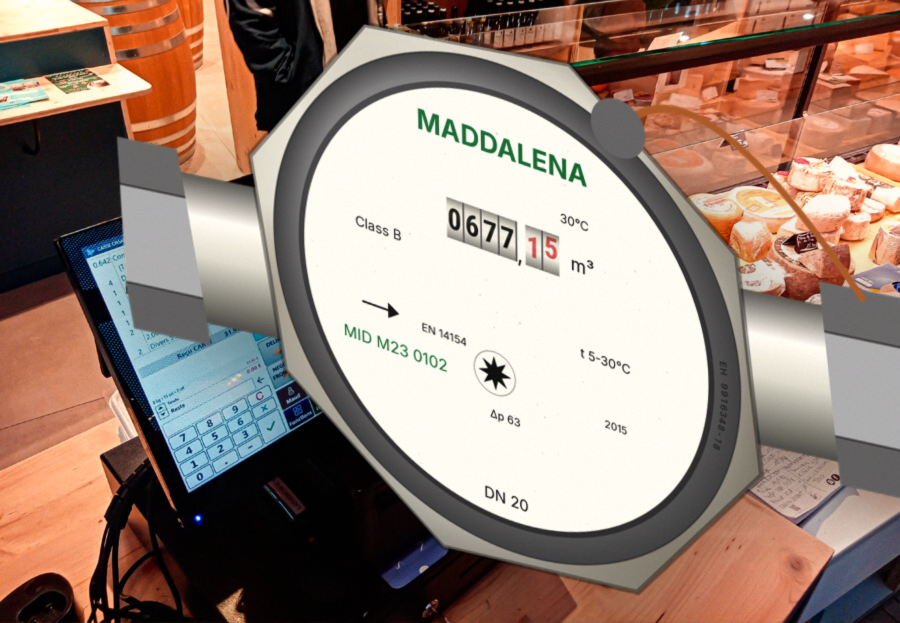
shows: 677.15 m³
